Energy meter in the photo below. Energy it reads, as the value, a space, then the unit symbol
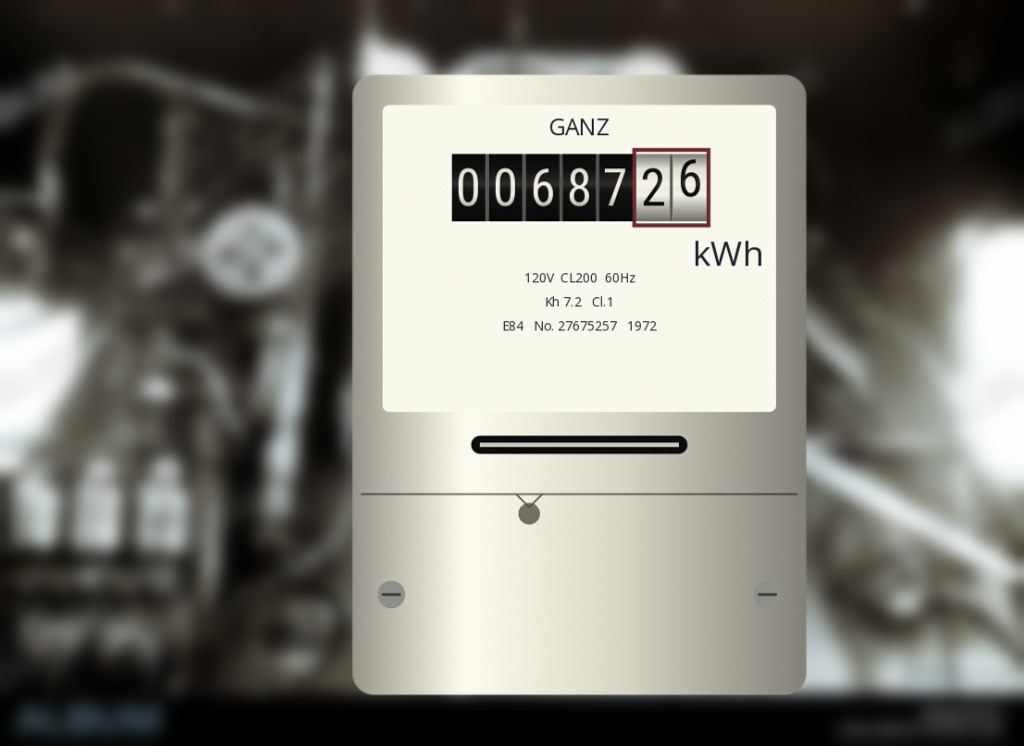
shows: 687.26 kWh
